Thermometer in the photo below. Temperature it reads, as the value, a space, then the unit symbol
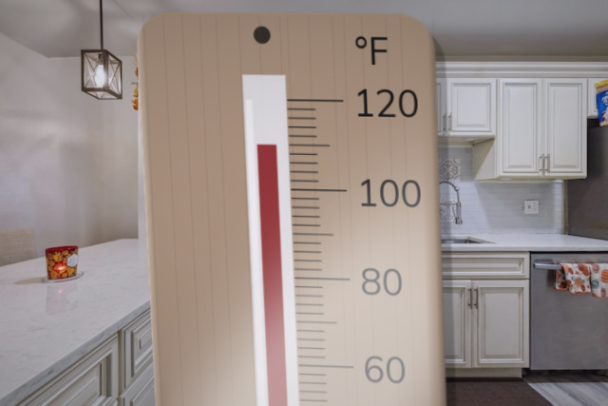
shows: 110 °F
